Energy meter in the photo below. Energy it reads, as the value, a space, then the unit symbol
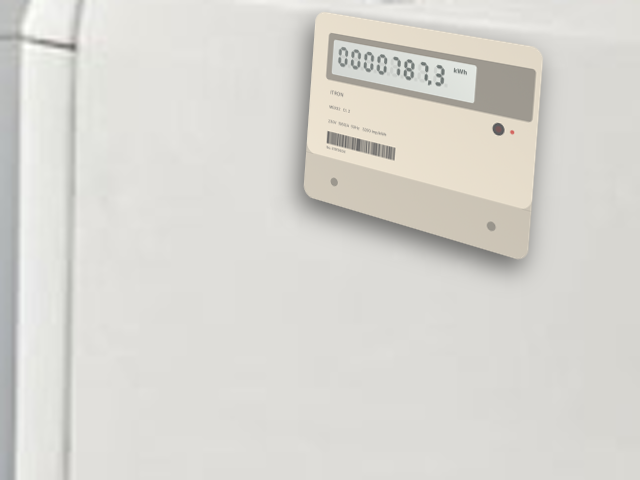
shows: 787.3 kWh
